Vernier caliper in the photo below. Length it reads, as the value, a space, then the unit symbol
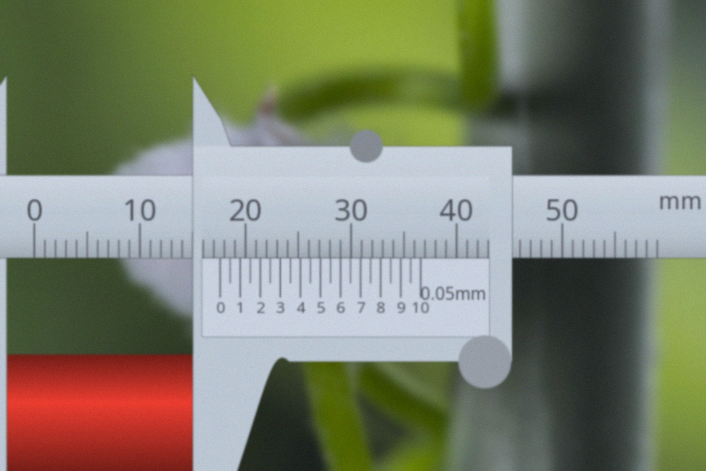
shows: 17.6 mm
